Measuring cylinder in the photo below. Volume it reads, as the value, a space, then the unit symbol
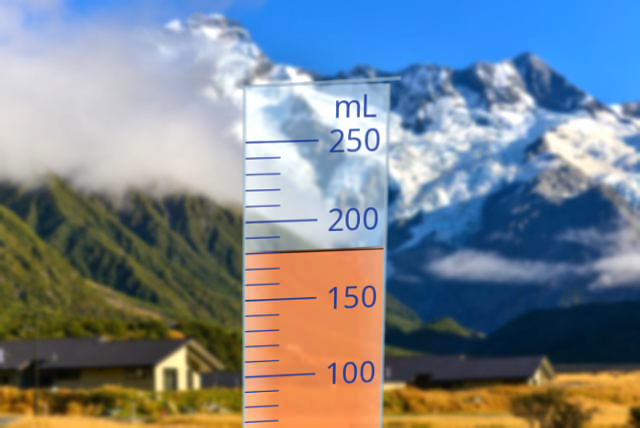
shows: 180 mL
